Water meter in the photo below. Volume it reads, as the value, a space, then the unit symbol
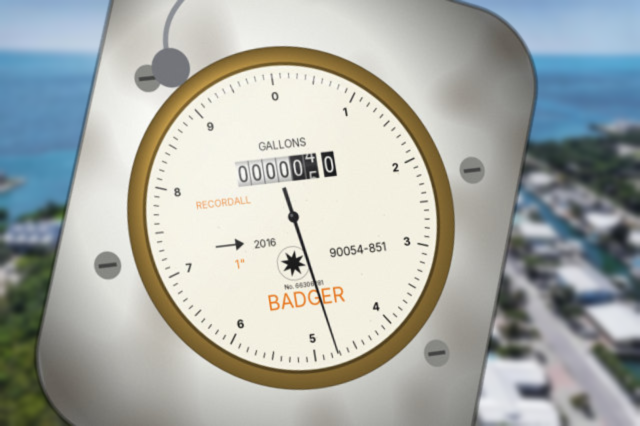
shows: 44.7 gal
